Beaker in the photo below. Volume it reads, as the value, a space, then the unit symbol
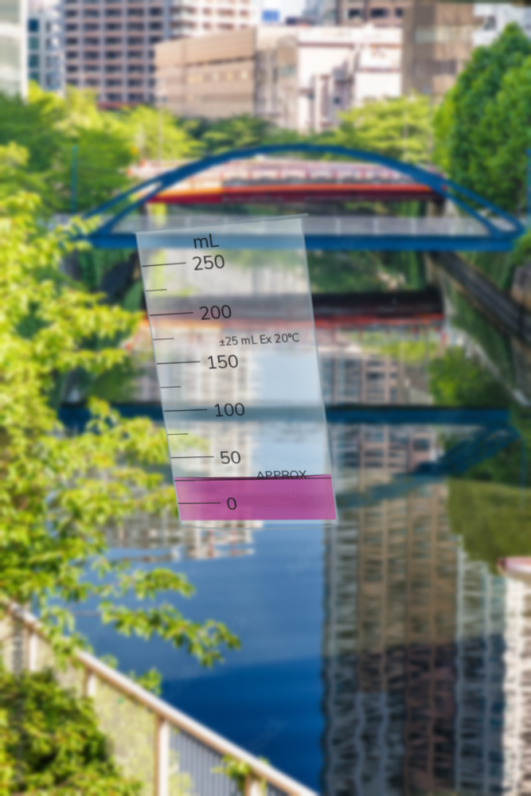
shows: 25 mL
